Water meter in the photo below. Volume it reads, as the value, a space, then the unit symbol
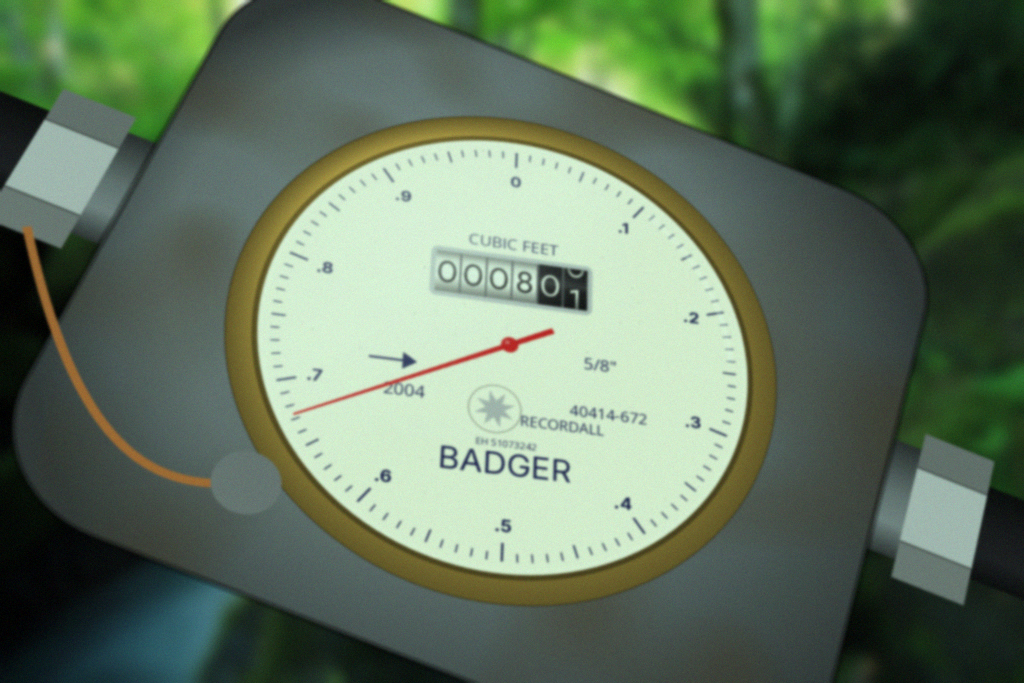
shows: 800.67 ft³
